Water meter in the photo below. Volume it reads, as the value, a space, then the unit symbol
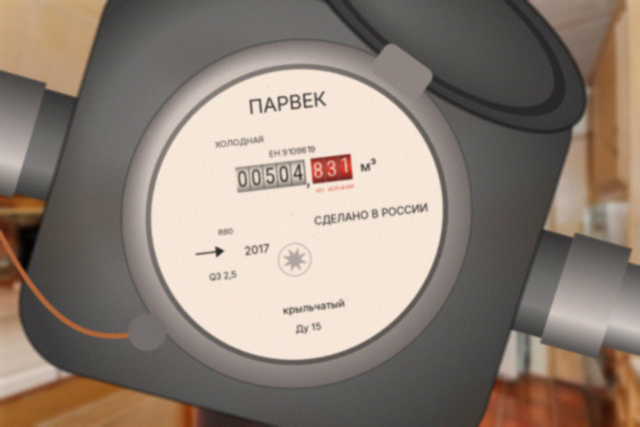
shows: 504.831 m³
